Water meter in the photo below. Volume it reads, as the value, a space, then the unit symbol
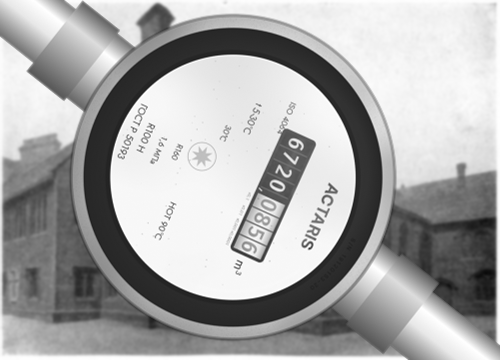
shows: 6720.0856 m³
